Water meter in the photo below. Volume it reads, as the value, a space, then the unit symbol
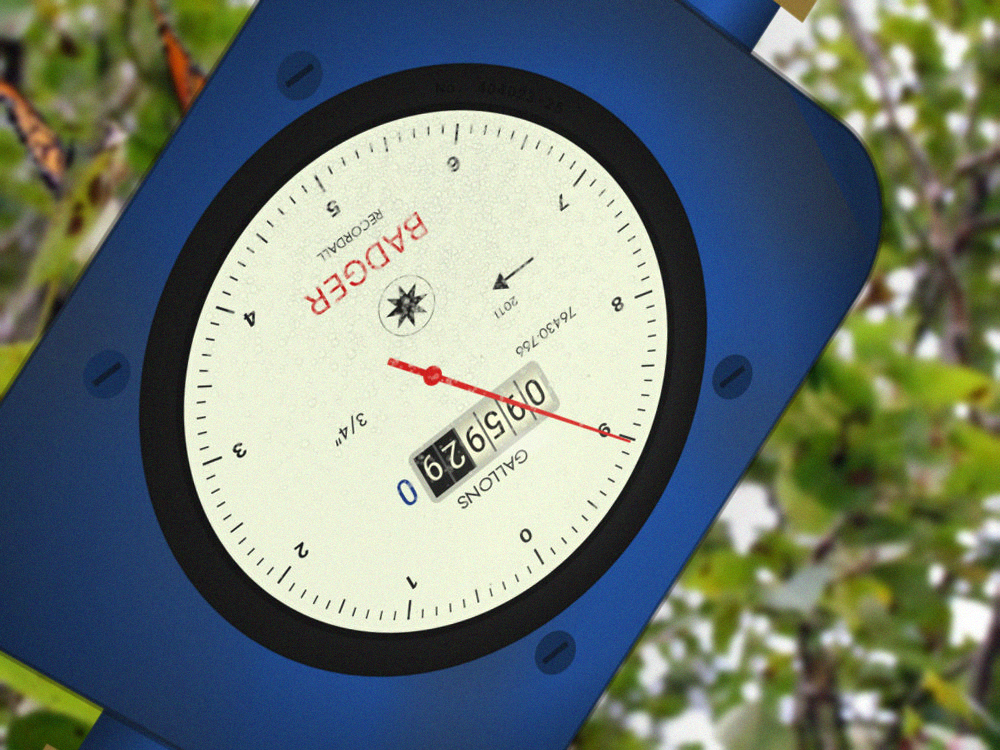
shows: 959289.0 gal
